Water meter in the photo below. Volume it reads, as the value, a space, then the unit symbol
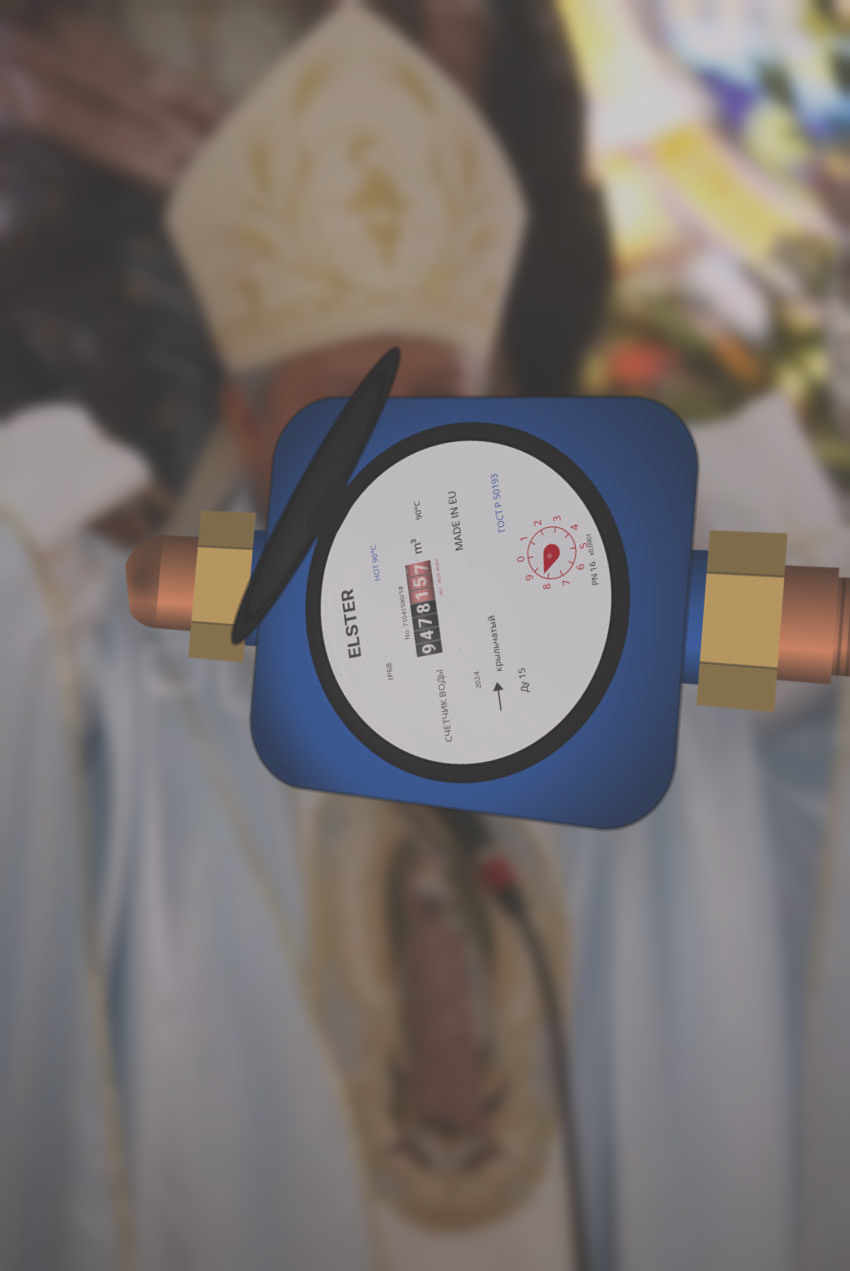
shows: 9478.1568 m³
